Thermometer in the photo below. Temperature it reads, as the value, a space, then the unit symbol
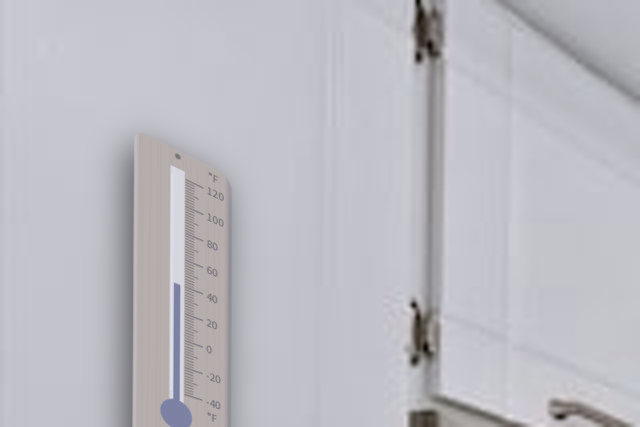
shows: 40 °F
